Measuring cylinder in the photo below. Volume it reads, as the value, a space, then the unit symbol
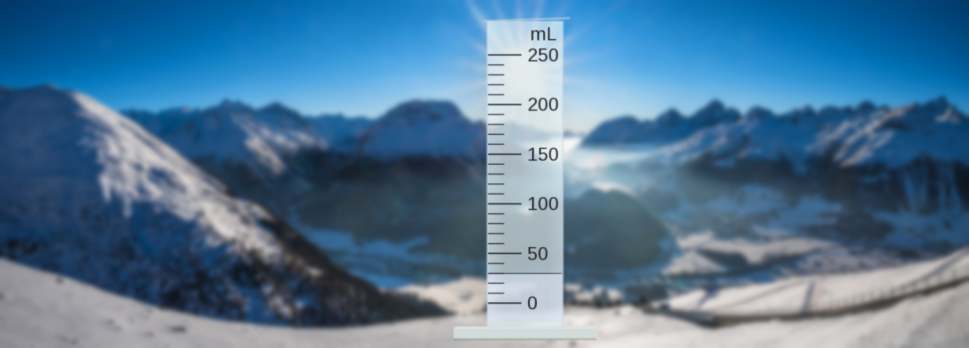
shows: 30 mL
